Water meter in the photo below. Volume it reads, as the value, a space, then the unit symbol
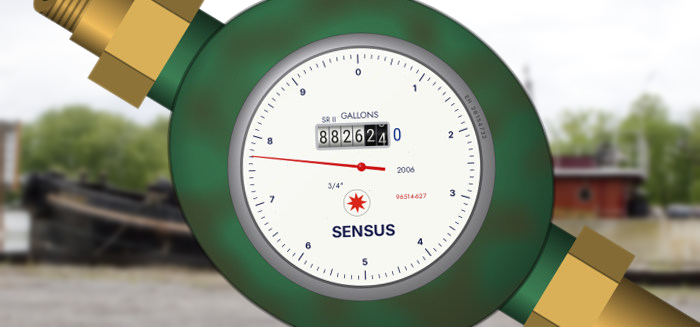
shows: 8826237.7 gal
